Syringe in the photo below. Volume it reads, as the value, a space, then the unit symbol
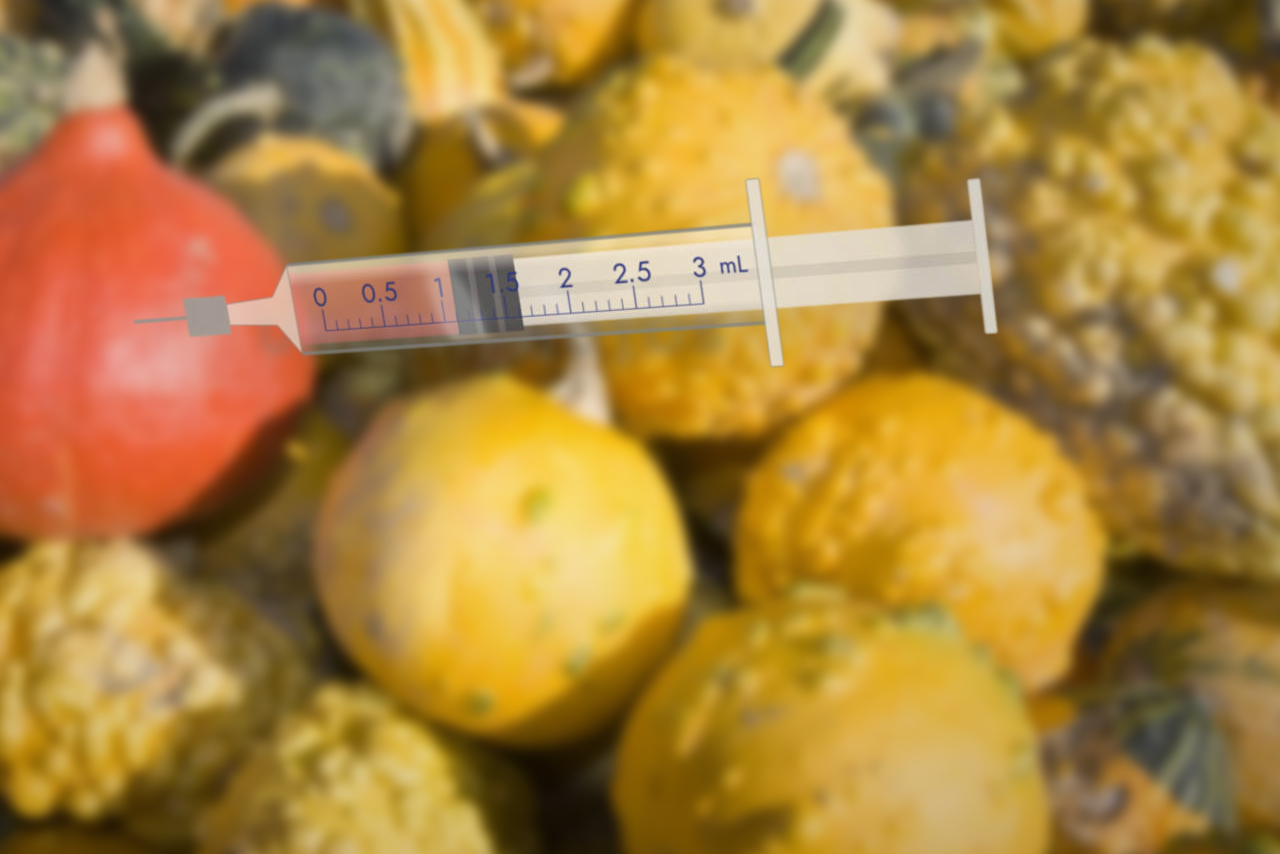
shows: 1.1 mL
